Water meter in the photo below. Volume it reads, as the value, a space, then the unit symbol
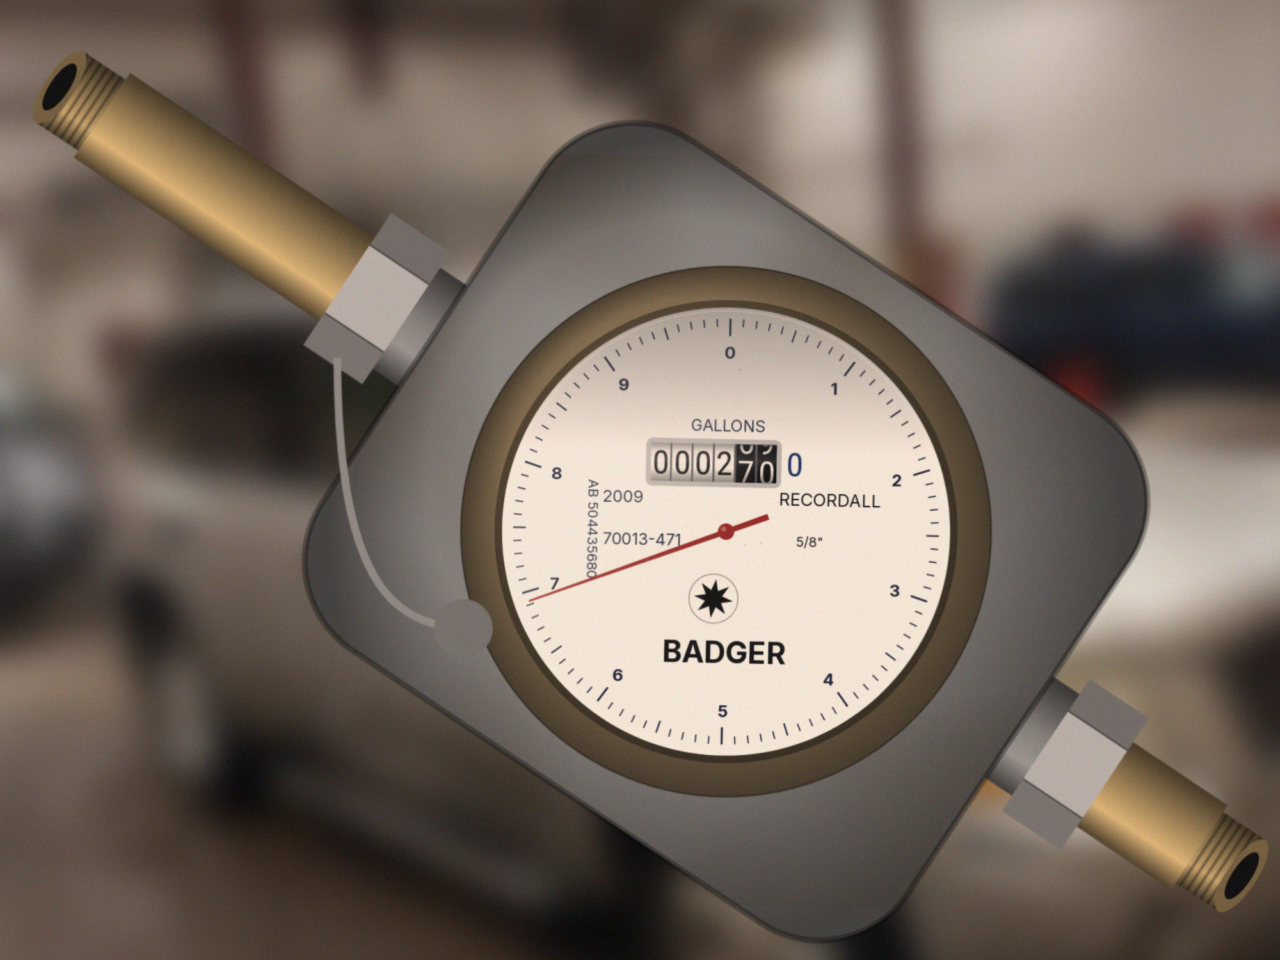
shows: 2696.9 gal
